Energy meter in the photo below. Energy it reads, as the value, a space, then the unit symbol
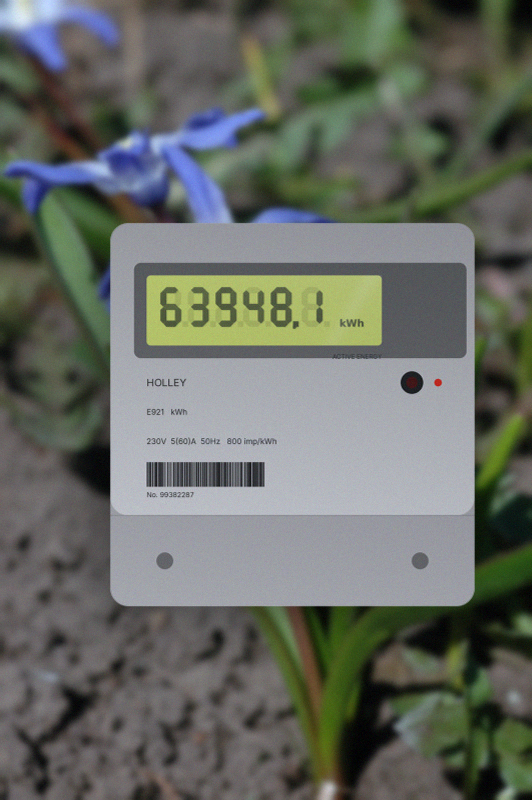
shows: 63948.1 kWh
